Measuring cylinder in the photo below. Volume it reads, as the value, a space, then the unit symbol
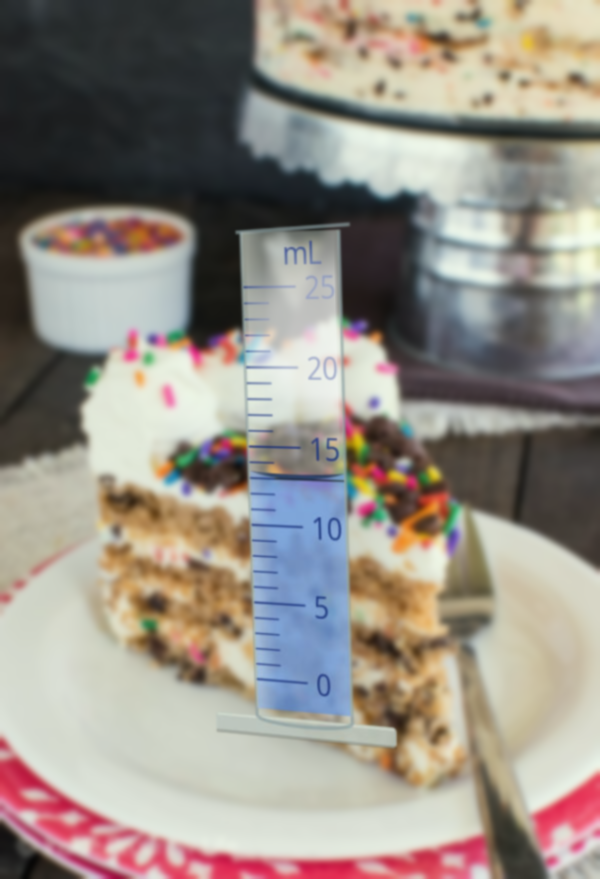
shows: 13 mL
